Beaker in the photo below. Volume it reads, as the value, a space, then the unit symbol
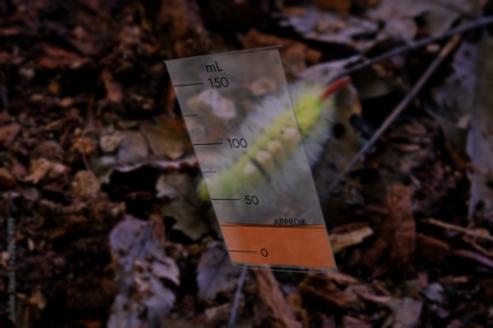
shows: 25 mL
